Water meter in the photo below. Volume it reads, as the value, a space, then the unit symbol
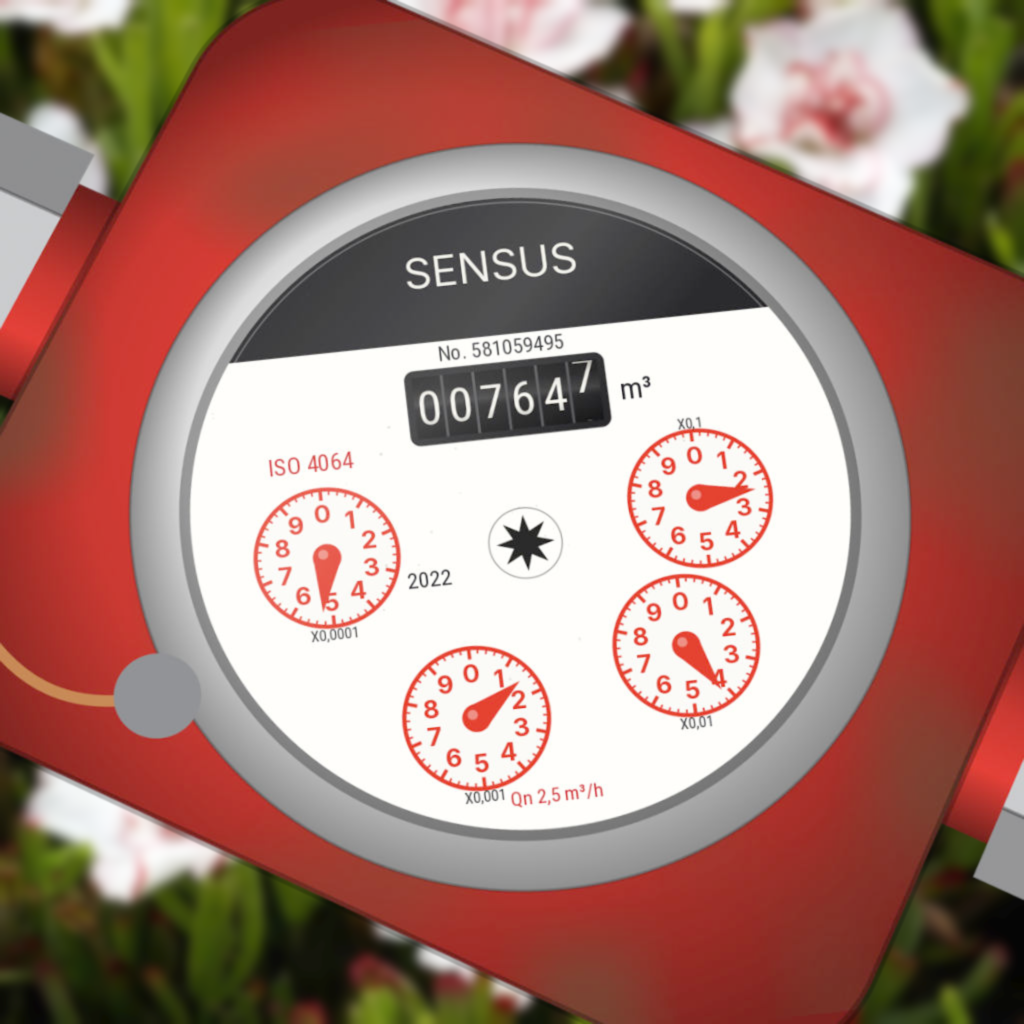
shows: 7647.2415 m³
